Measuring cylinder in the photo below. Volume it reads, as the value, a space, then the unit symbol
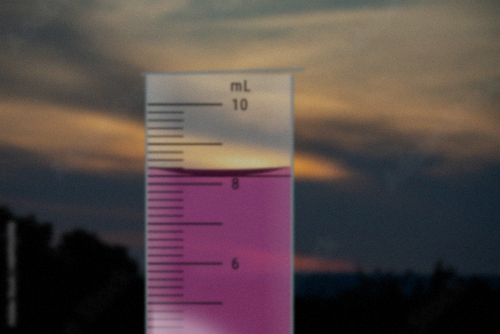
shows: 8.2 mL
